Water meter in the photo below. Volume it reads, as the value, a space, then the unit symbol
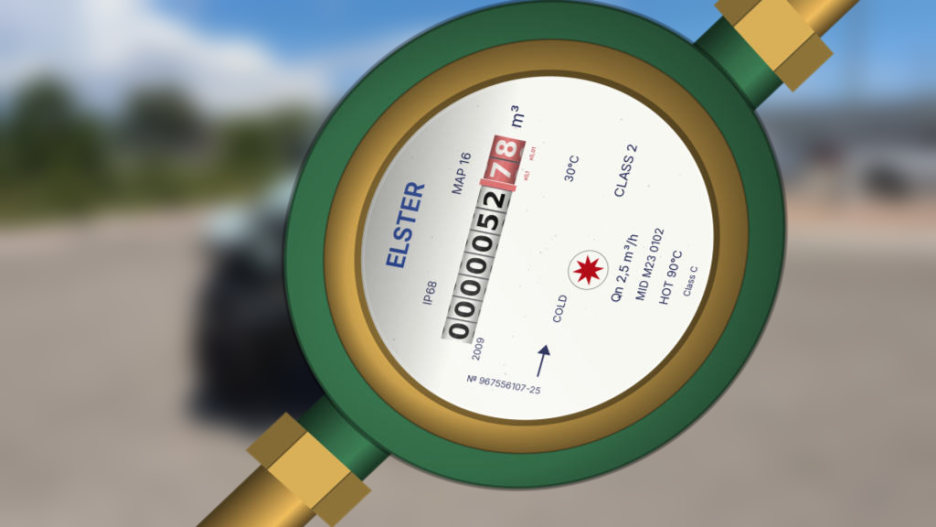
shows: 52.78 m³
